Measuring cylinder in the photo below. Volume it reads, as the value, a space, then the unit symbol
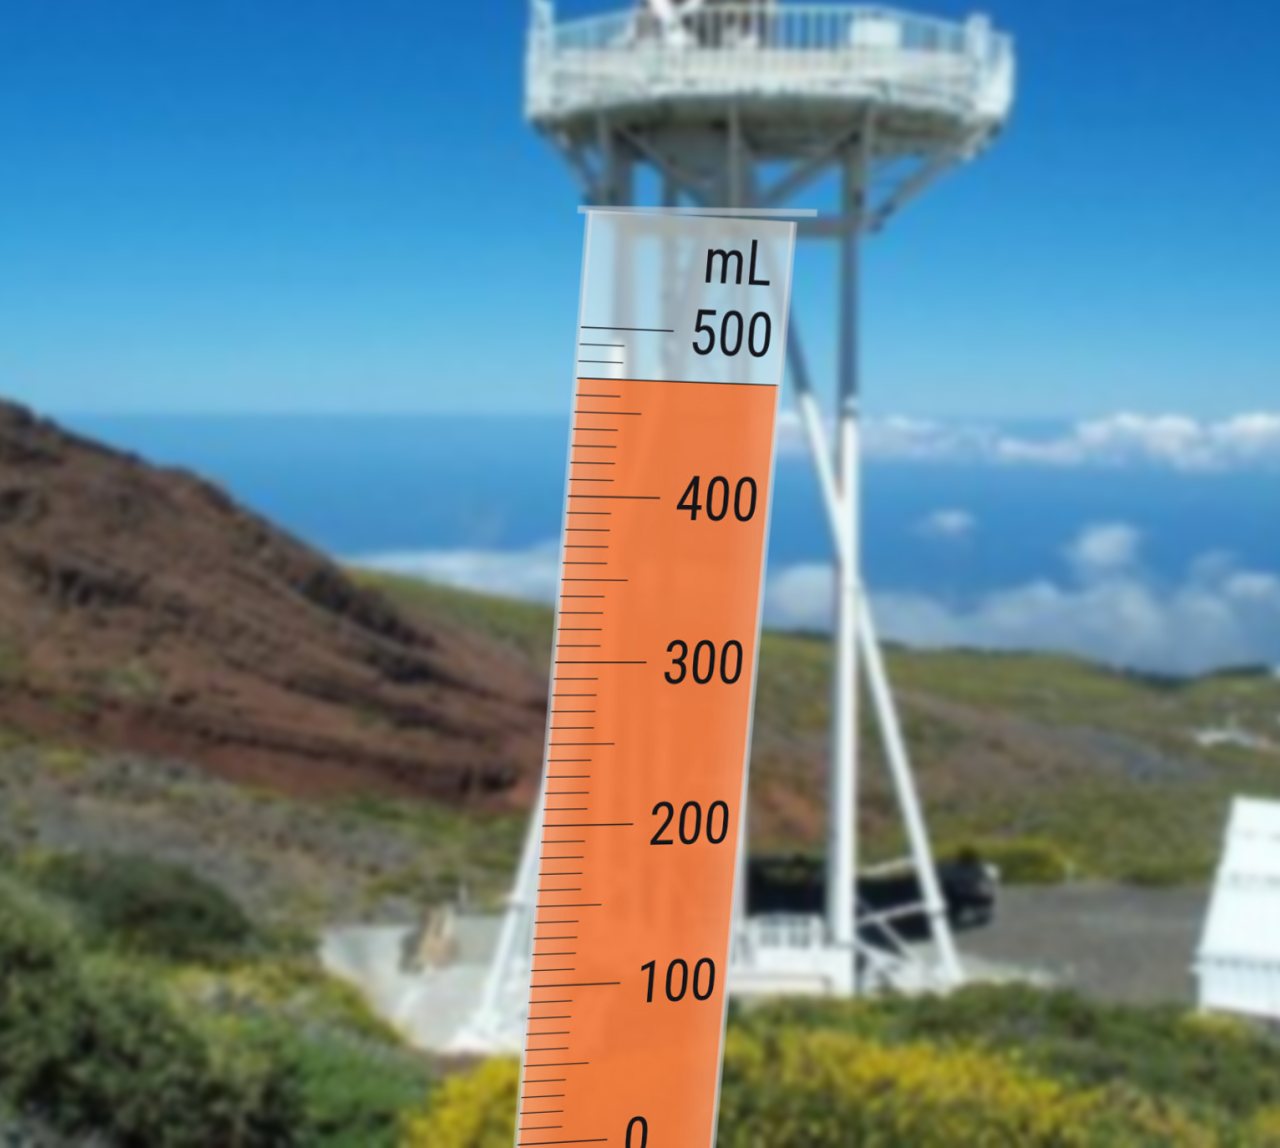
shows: 470 mL
